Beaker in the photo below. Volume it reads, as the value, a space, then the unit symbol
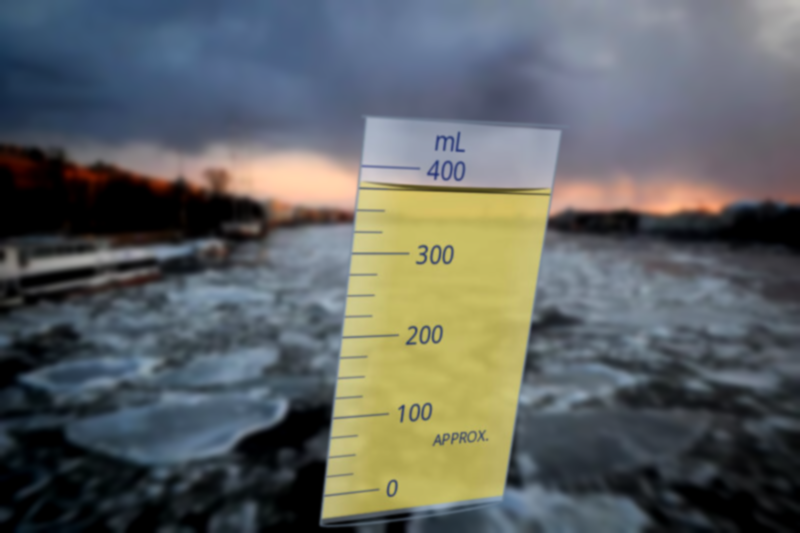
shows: 375 mL
